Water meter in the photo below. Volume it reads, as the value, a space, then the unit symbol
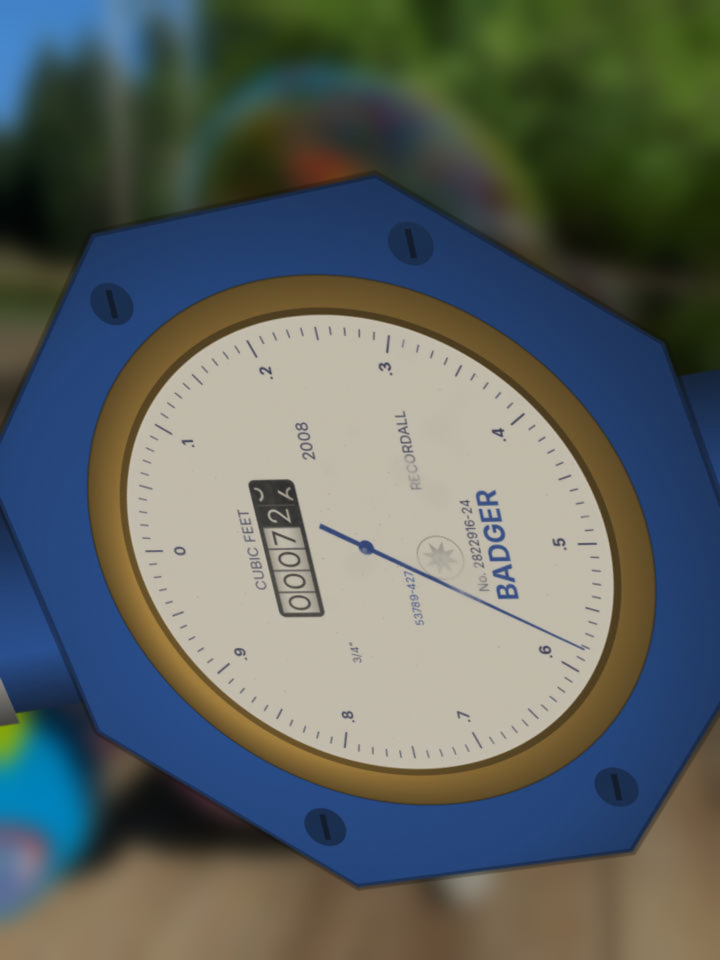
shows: 725.58 ft³
